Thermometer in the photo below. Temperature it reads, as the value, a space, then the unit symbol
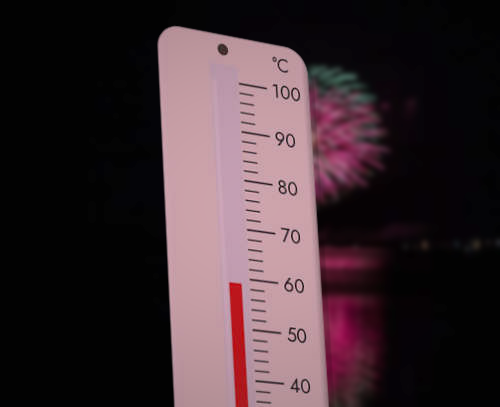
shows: 59 °C
